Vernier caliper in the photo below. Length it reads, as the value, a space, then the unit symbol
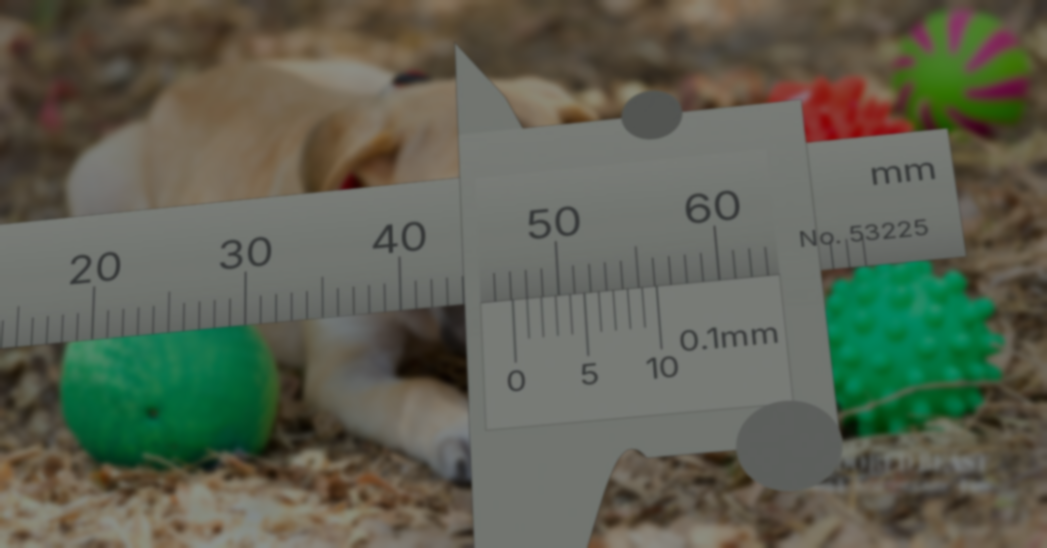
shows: 47.1 mm
